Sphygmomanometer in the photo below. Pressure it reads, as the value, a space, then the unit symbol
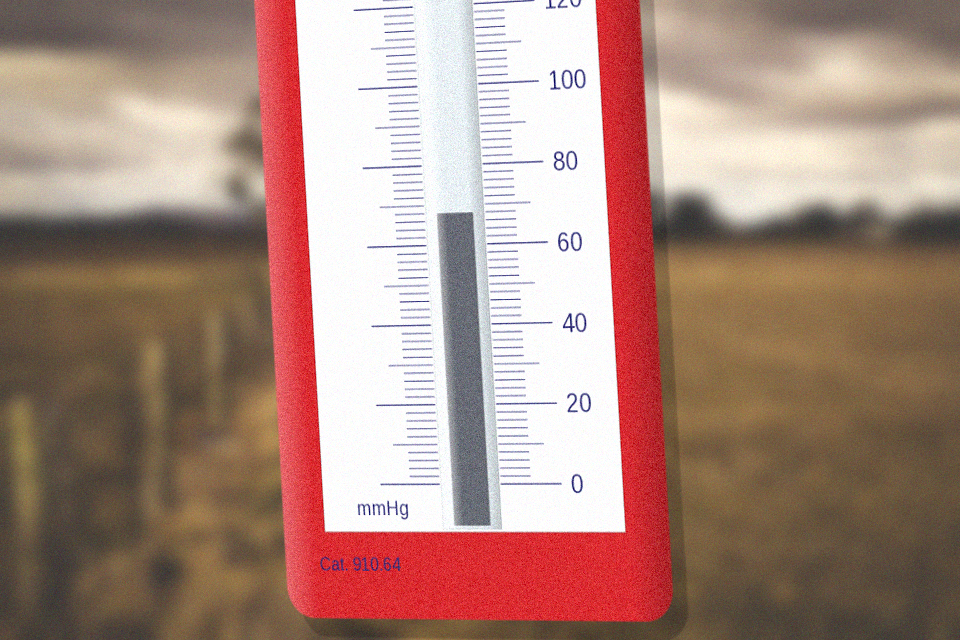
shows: 68 mmHg
